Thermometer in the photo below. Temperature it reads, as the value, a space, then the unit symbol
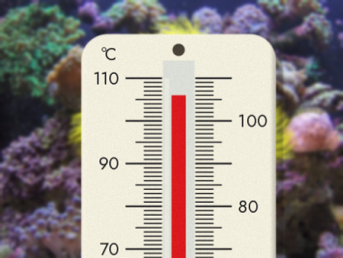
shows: 106 °C
